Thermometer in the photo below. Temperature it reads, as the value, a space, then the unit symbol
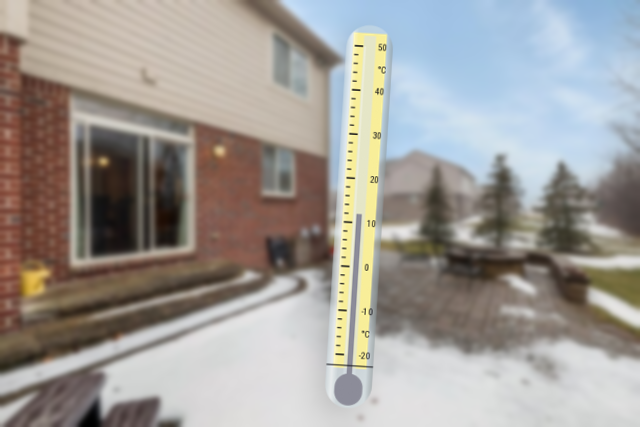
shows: 12 °C
